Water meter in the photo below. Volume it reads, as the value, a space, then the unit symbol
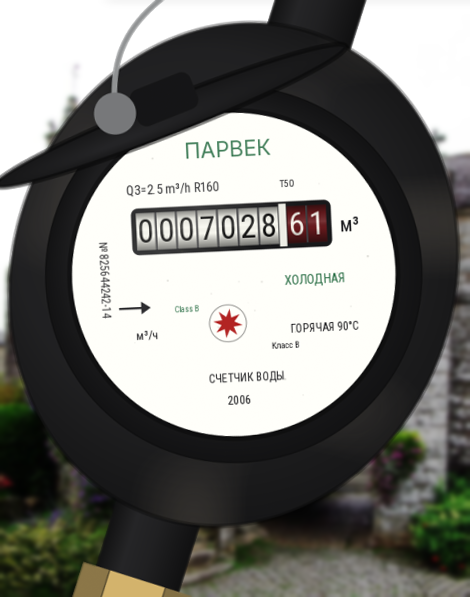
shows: 7028.61 m³
